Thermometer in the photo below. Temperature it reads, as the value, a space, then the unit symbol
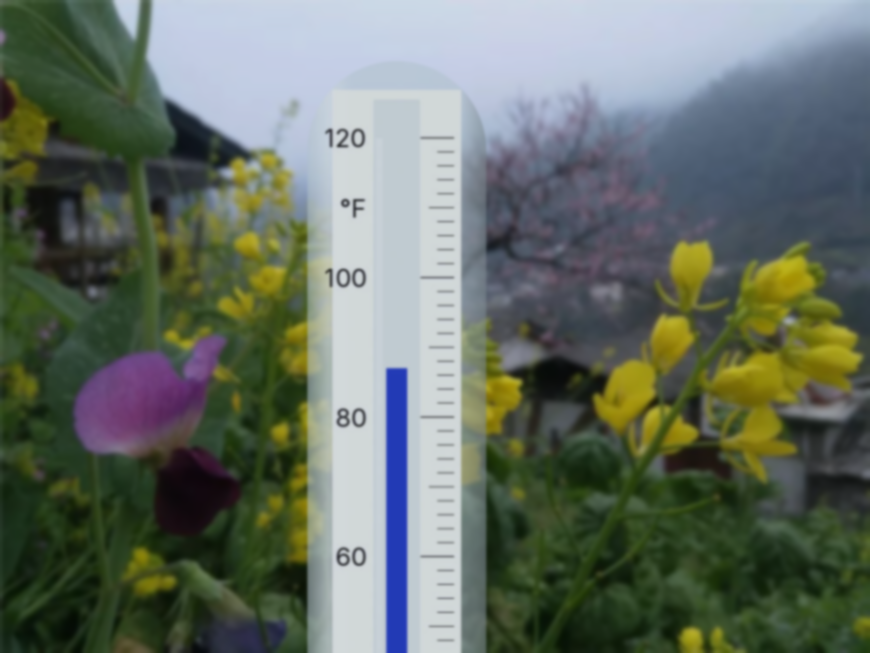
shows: 87 °F
